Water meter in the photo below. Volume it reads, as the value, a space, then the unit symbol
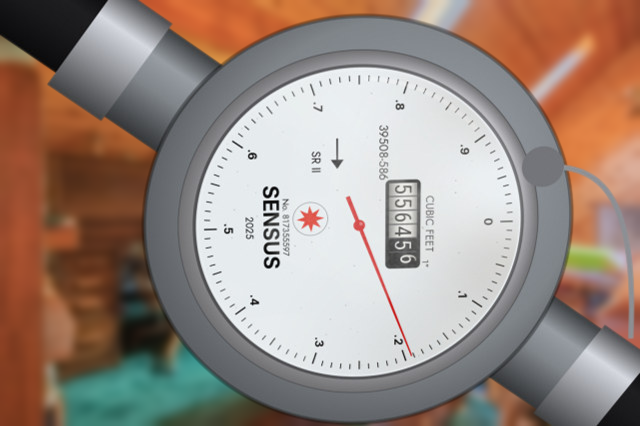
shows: 556456.19 ft³
